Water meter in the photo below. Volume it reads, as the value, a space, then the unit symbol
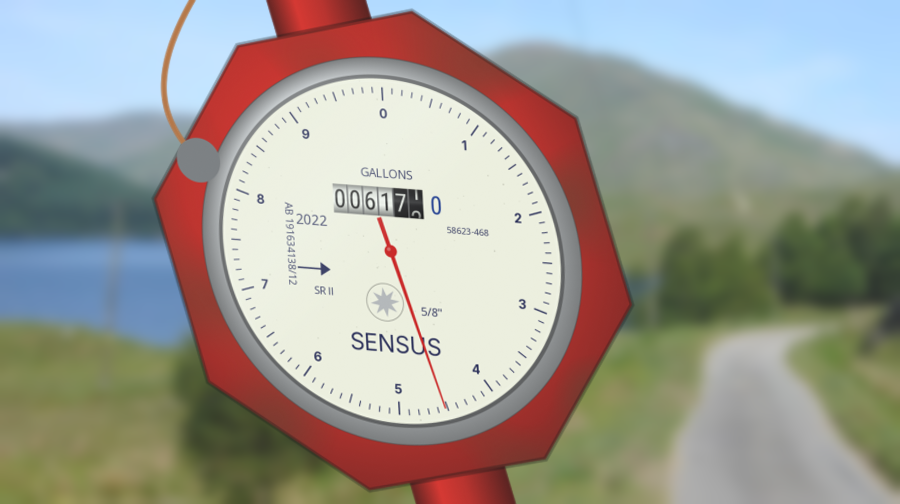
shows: 61714.5 gal
